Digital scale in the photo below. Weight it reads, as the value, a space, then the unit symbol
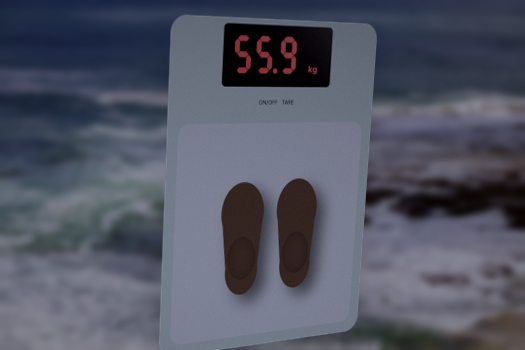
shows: 55.9 kg
